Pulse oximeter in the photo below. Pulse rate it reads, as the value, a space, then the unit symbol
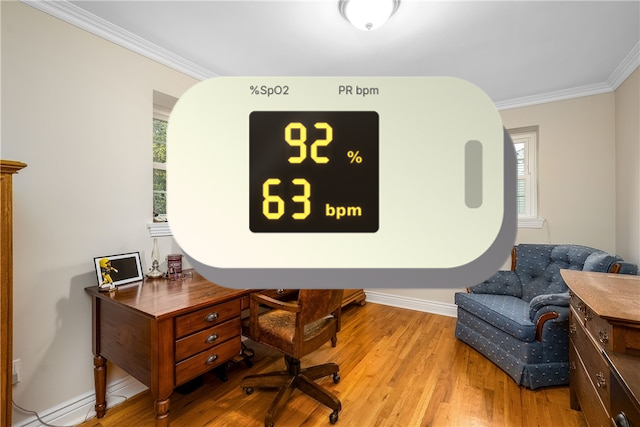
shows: 63 bpm
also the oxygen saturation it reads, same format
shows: 92 %
